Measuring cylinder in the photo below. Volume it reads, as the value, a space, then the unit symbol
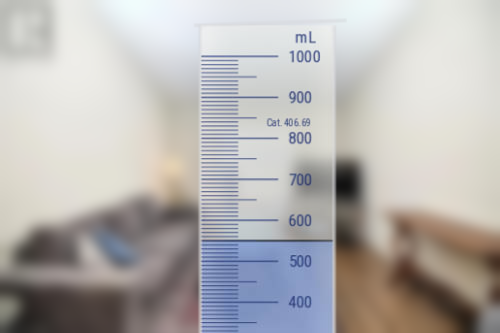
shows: 550 mL
